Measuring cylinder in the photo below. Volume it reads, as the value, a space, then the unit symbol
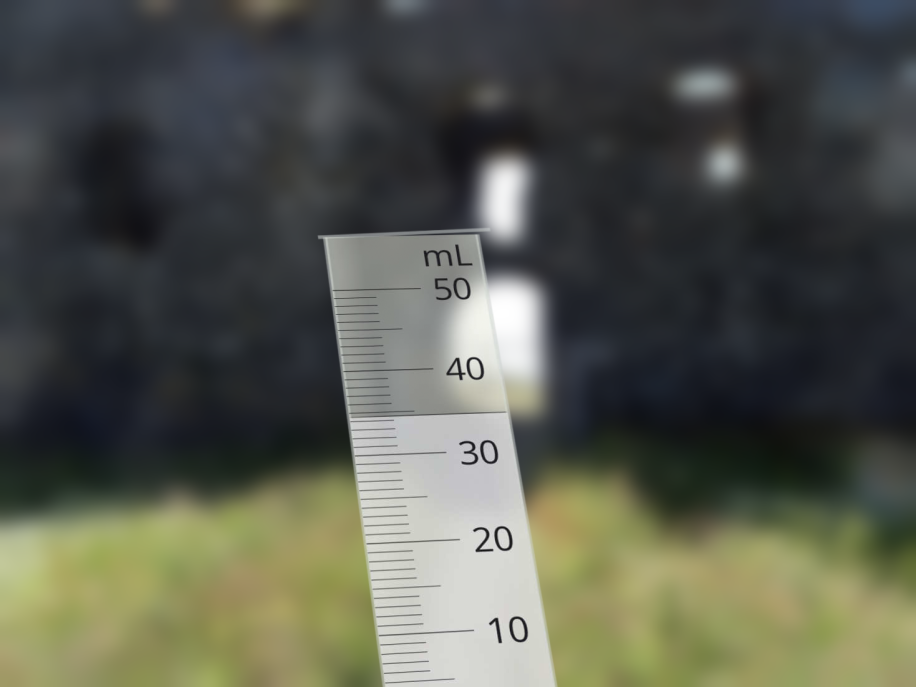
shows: 34.5 mL
